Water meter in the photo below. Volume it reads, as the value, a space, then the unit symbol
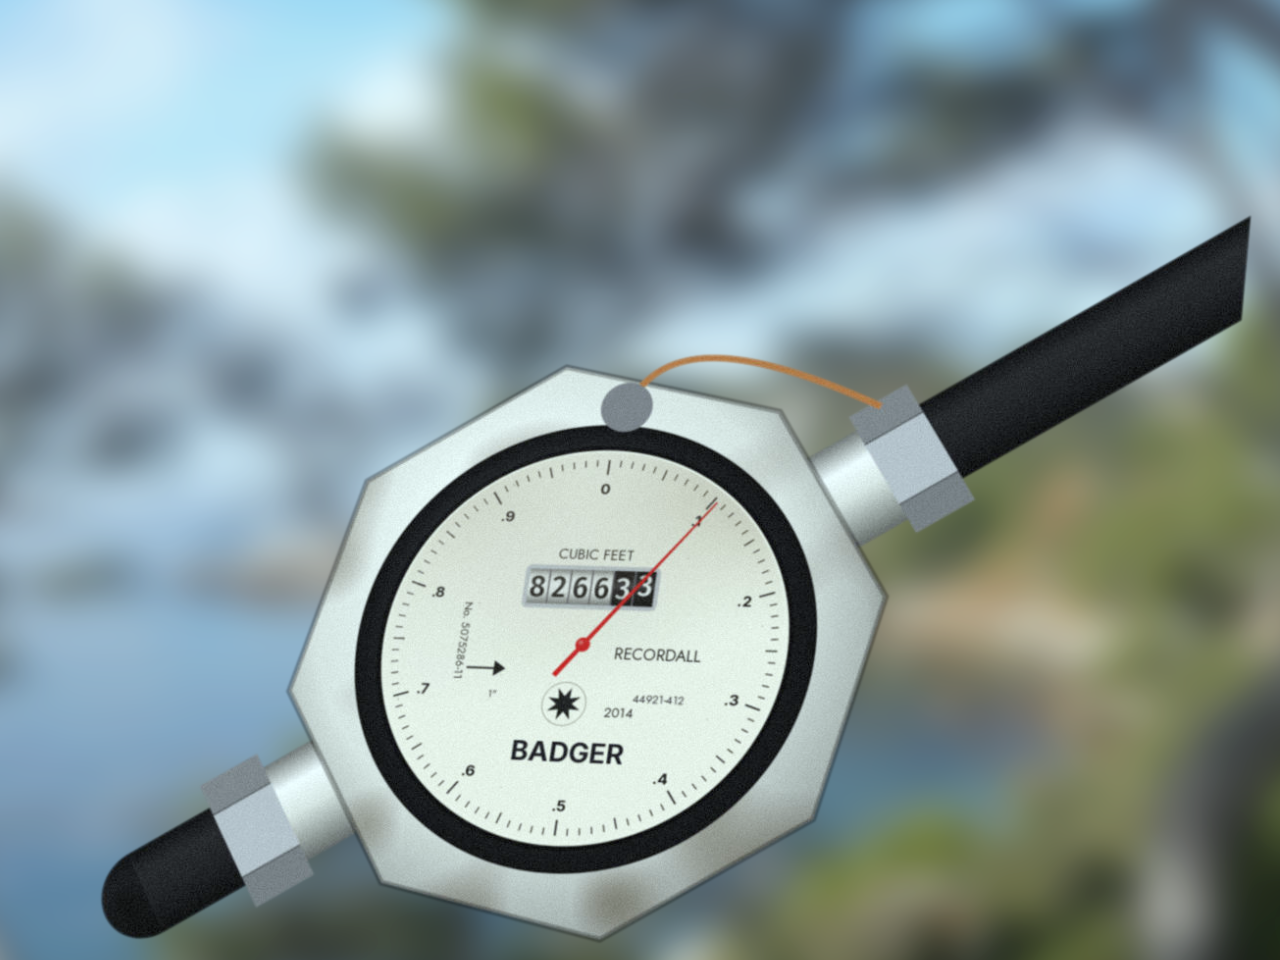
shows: 826633.10 ft³
